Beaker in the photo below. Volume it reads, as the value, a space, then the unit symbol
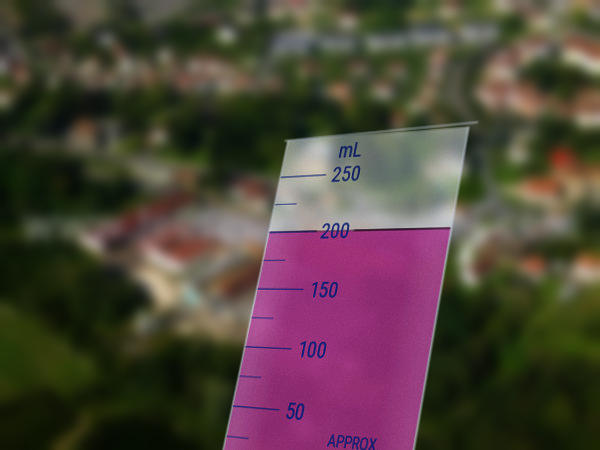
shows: 200 mL
